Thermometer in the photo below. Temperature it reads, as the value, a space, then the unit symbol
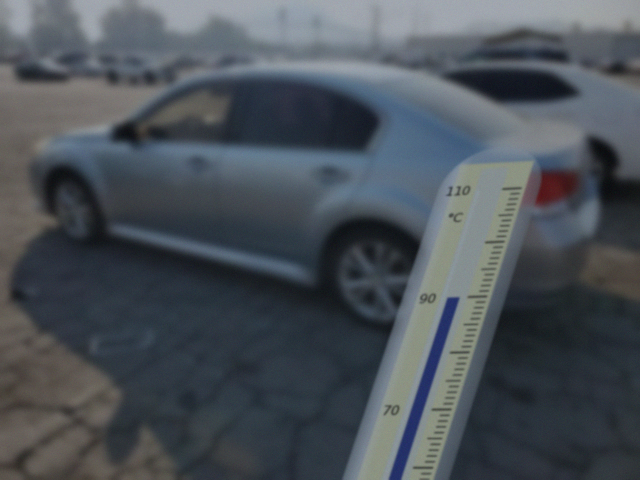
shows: 90 °C
